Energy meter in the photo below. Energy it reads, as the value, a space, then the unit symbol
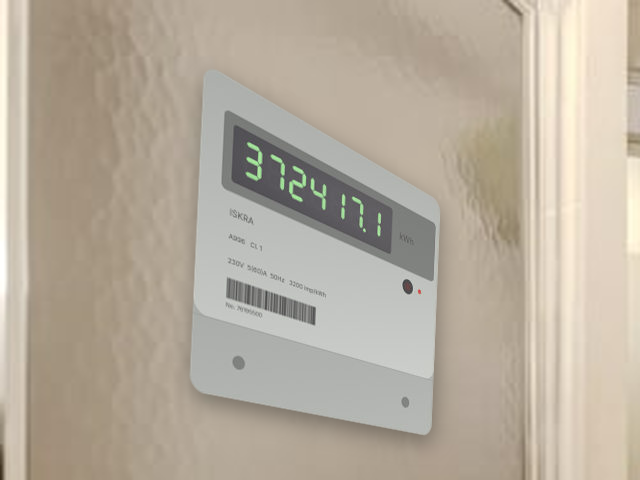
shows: 372417.1 kWh
